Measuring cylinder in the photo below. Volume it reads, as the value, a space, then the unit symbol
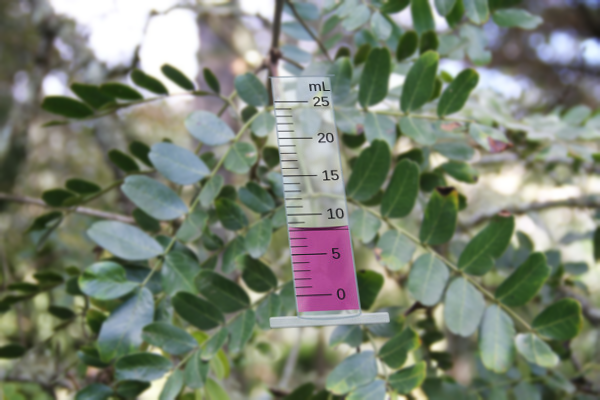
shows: 8 mL
